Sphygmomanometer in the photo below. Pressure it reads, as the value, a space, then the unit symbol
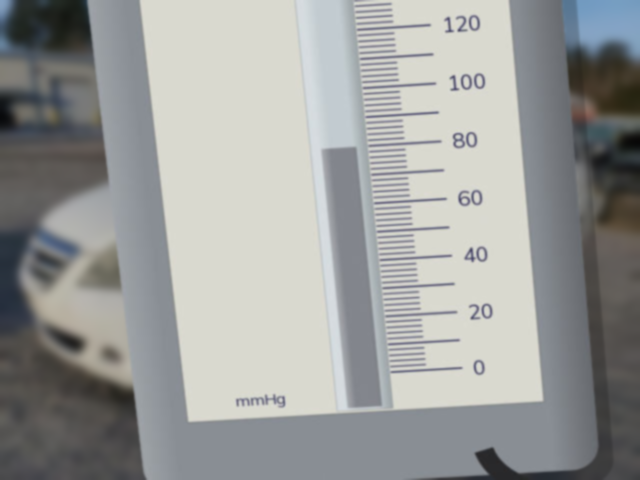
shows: 80 mmHg
